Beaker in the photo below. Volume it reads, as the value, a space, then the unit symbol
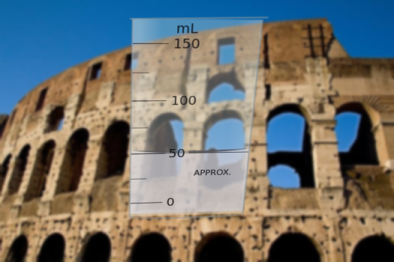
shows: 50 mL
